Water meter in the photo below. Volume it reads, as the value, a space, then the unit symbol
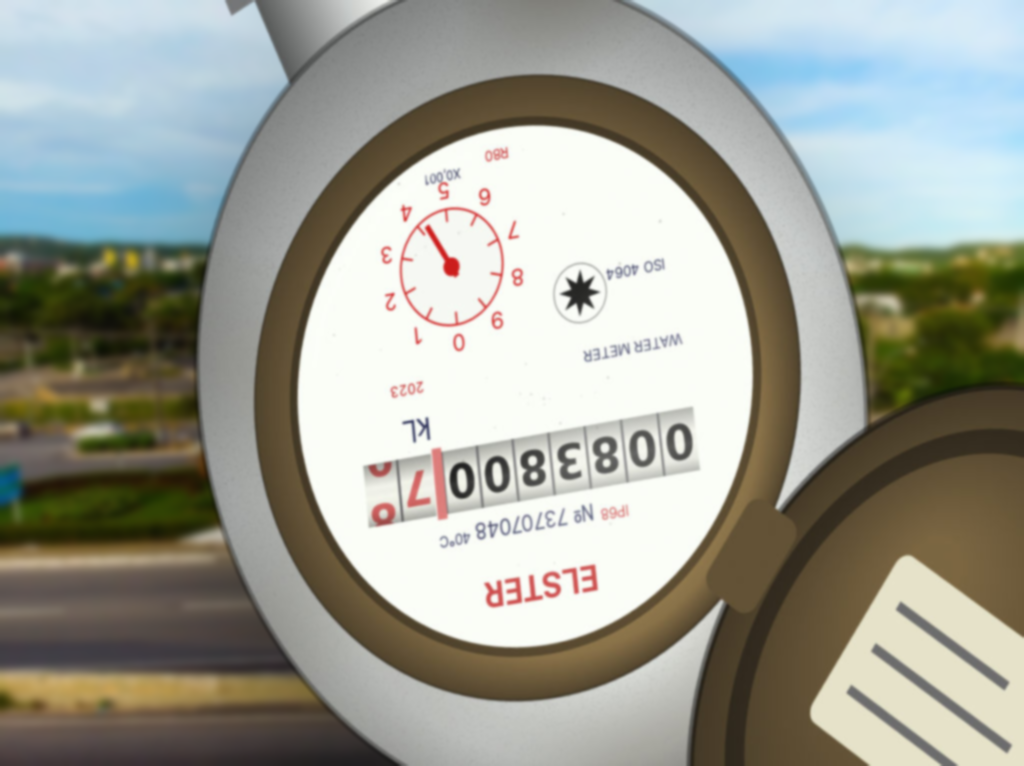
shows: 83800.784 kL
